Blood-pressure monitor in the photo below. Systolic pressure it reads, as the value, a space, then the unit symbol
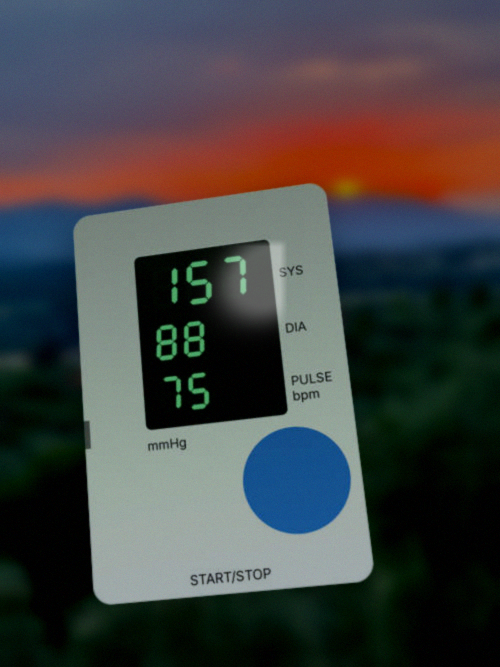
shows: 157 mmHg
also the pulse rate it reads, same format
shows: 75 bpm
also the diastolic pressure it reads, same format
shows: 88 mmHg
